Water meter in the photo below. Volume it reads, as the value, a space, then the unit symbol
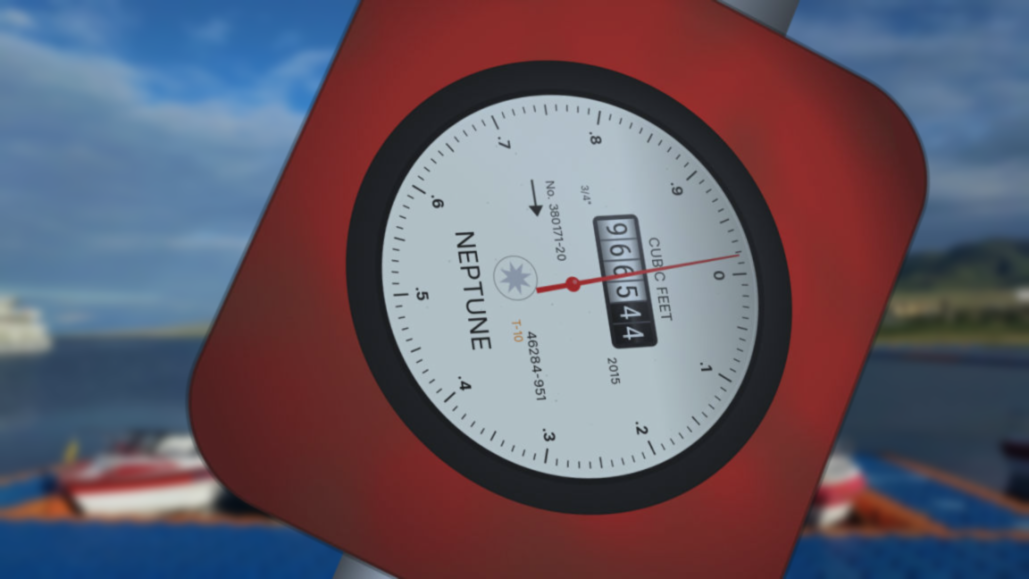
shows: 966543.98 ft³
